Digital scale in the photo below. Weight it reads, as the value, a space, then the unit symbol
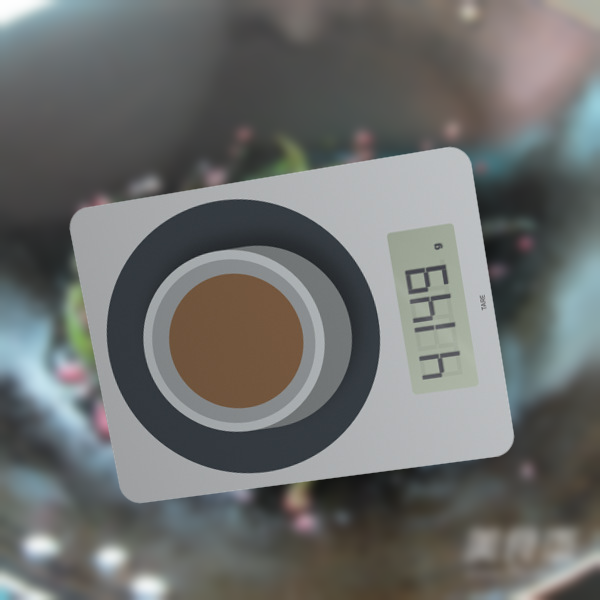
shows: 4149 g
